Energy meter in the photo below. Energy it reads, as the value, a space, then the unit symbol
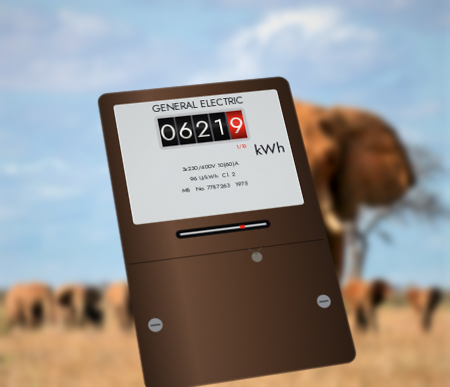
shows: 621.9 kWh
